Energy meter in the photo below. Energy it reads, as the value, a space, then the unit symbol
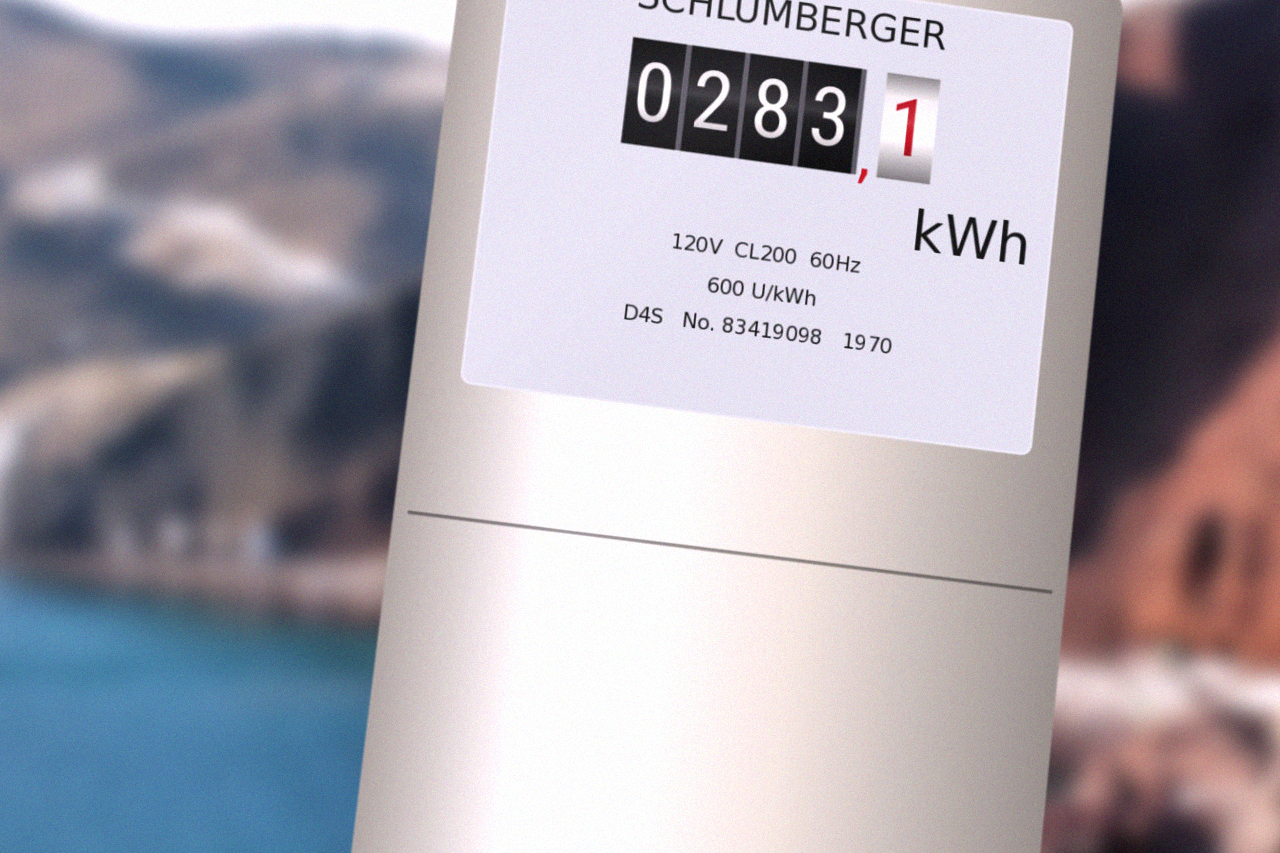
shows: 283.1 kWh
